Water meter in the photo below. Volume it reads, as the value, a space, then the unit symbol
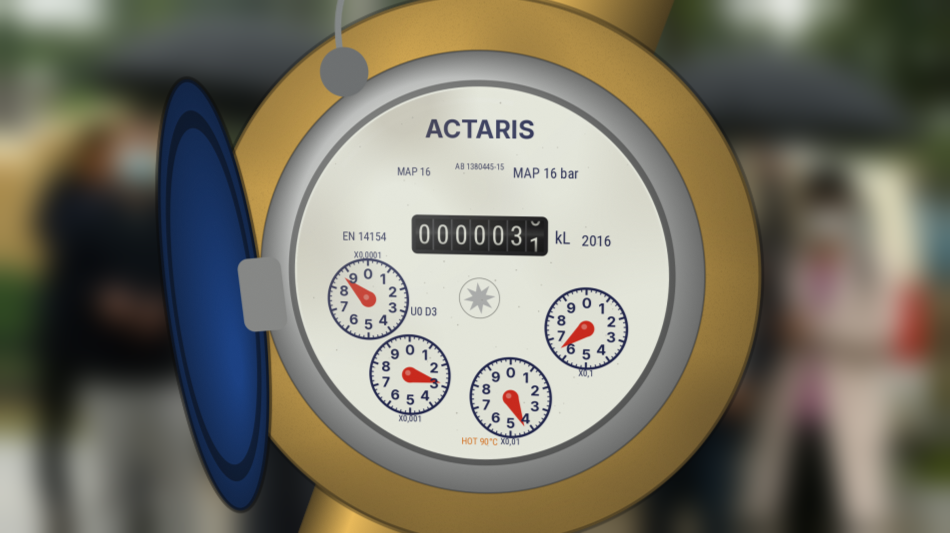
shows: 30.6428 kL
